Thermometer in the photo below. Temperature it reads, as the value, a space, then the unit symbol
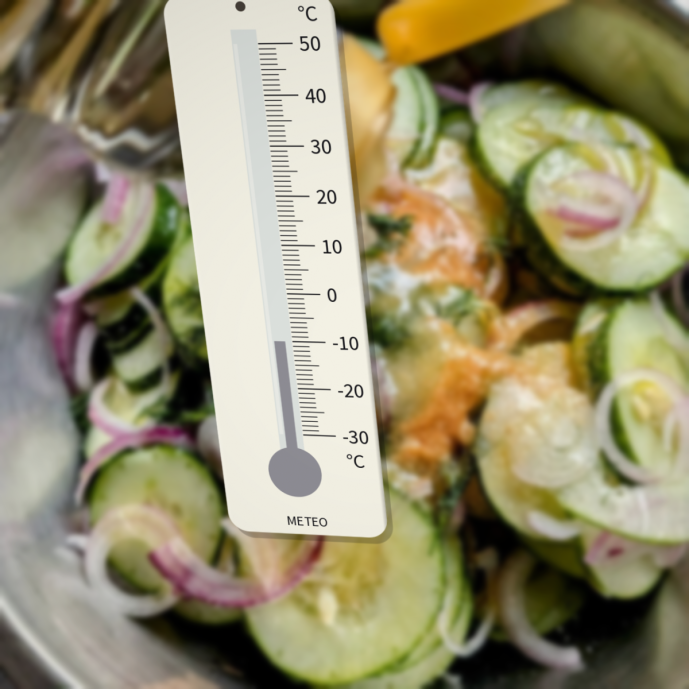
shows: -10 °C
